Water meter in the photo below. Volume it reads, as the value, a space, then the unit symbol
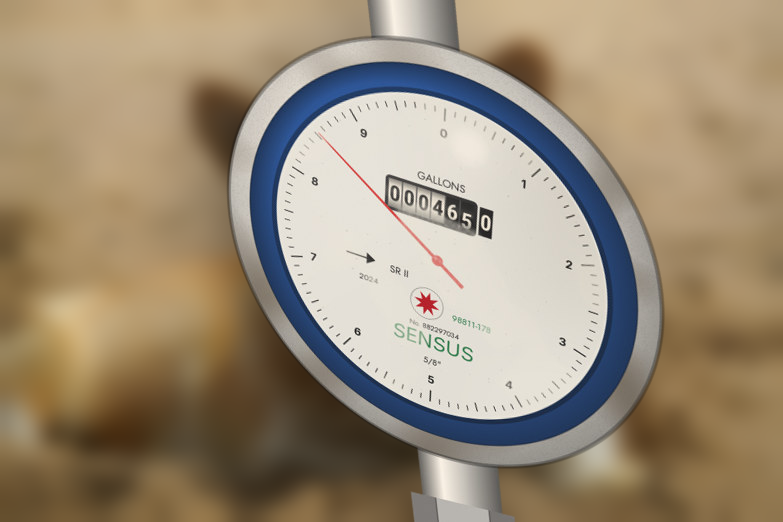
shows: 4648.5 gal
